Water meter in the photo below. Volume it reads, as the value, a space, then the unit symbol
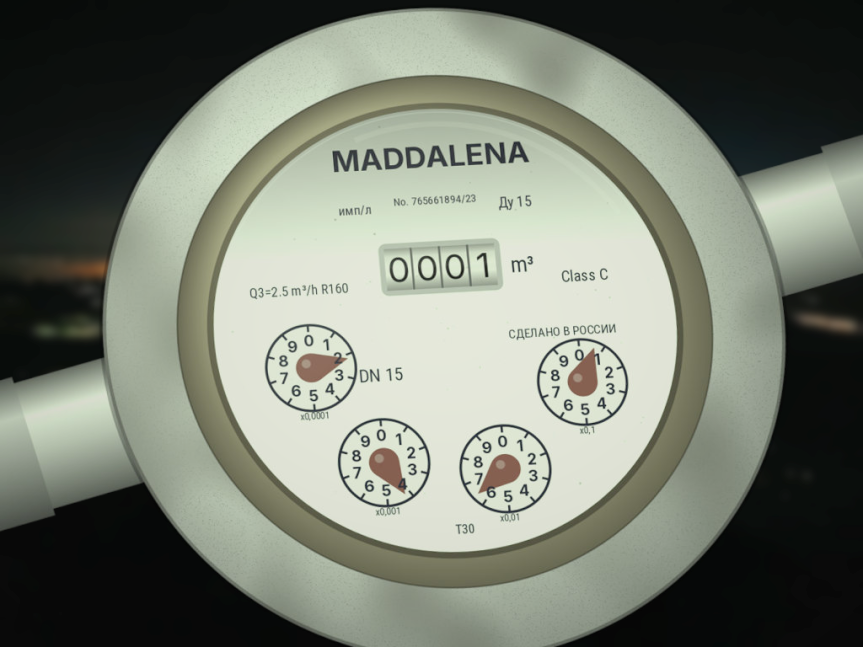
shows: 1.0642 m³
